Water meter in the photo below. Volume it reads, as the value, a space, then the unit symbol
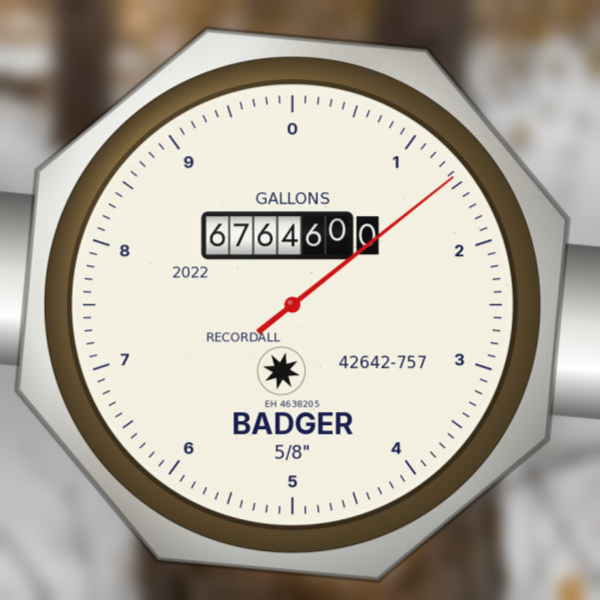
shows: 6764601.4 gal
